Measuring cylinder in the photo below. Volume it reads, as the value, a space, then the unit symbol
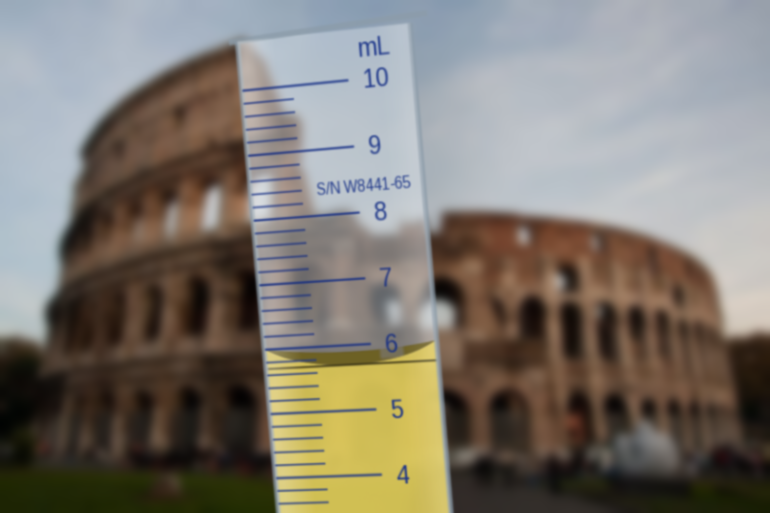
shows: 5.7 mL
